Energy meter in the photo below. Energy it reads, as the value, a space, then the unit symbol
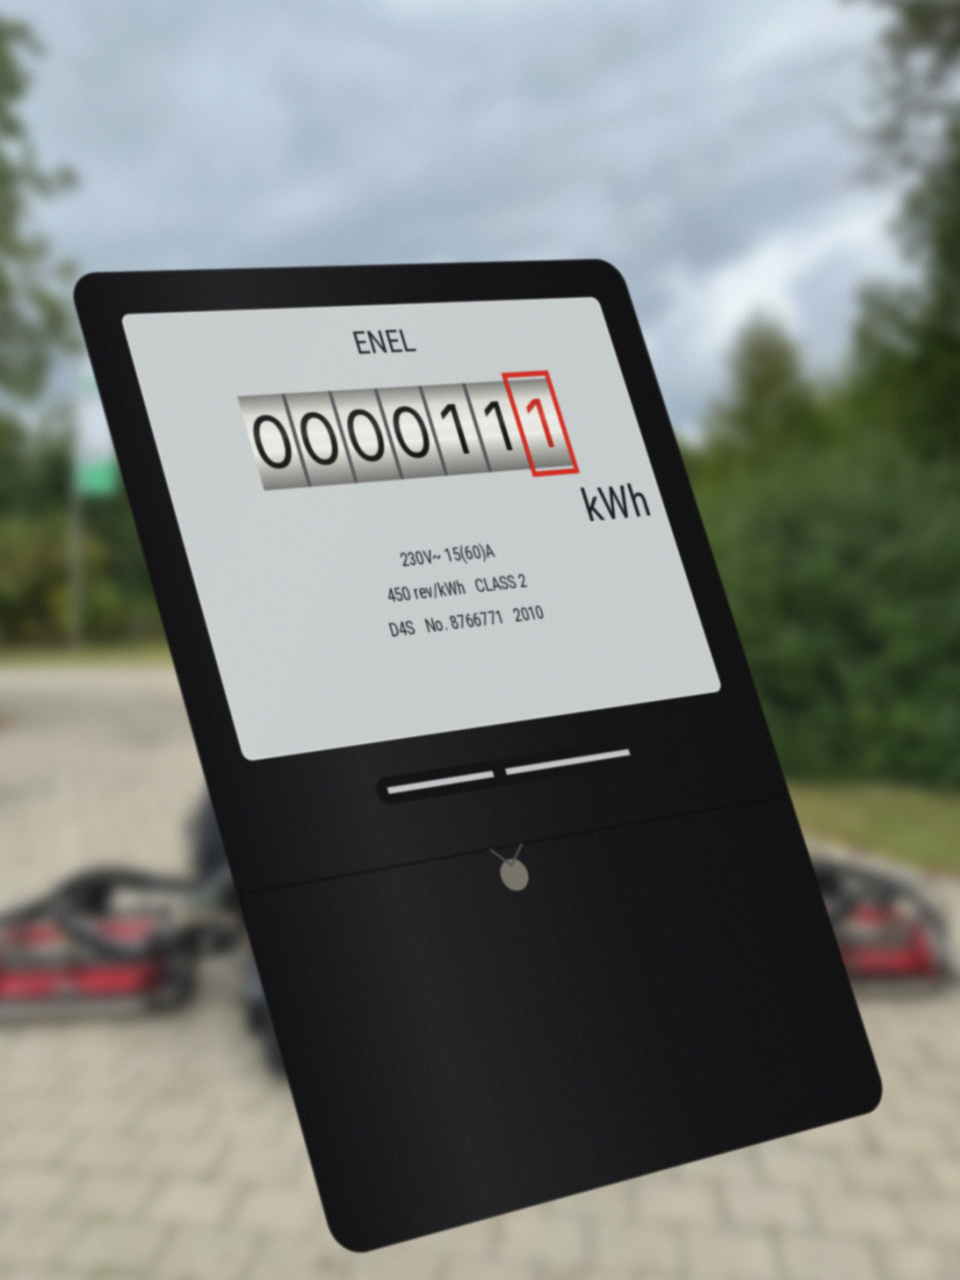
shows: 11.1 kWh
